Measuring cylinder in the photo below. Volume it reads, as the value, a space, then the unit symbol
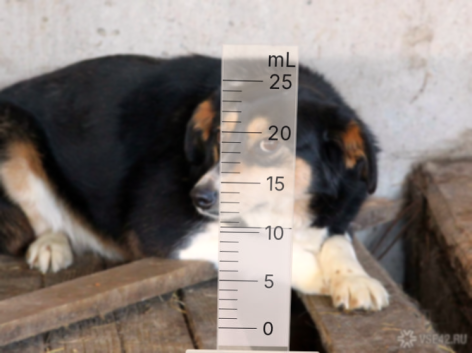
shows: 10.5 mL
